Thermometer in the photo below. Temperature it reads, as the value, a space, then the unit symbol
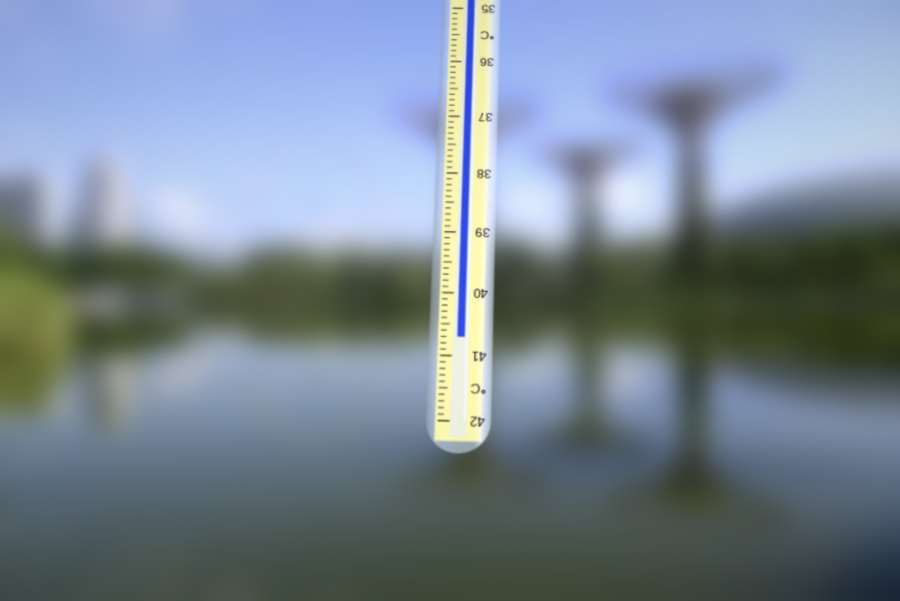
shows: 40.7 °C
